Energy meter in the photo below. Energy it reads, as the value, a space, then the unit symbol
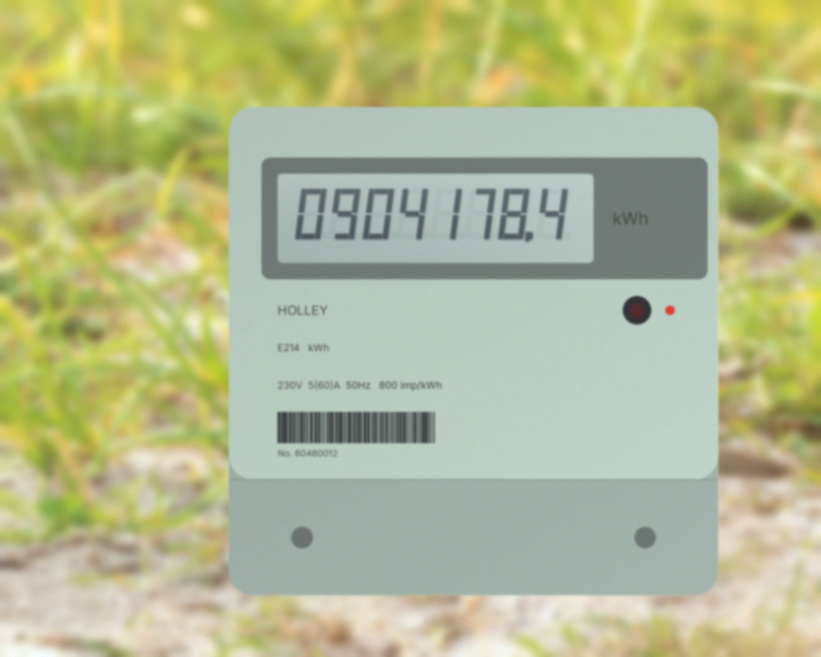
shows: 904178.4 kWh
